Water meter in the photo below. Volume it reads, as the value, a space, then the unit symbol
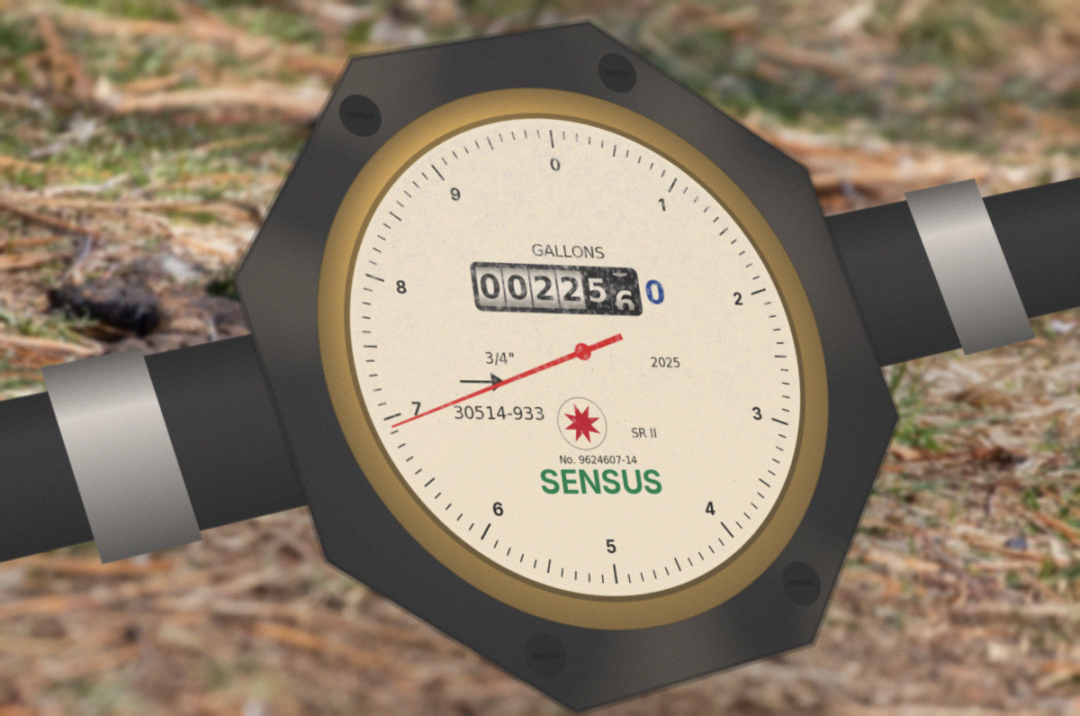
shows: 22556.9 gal
